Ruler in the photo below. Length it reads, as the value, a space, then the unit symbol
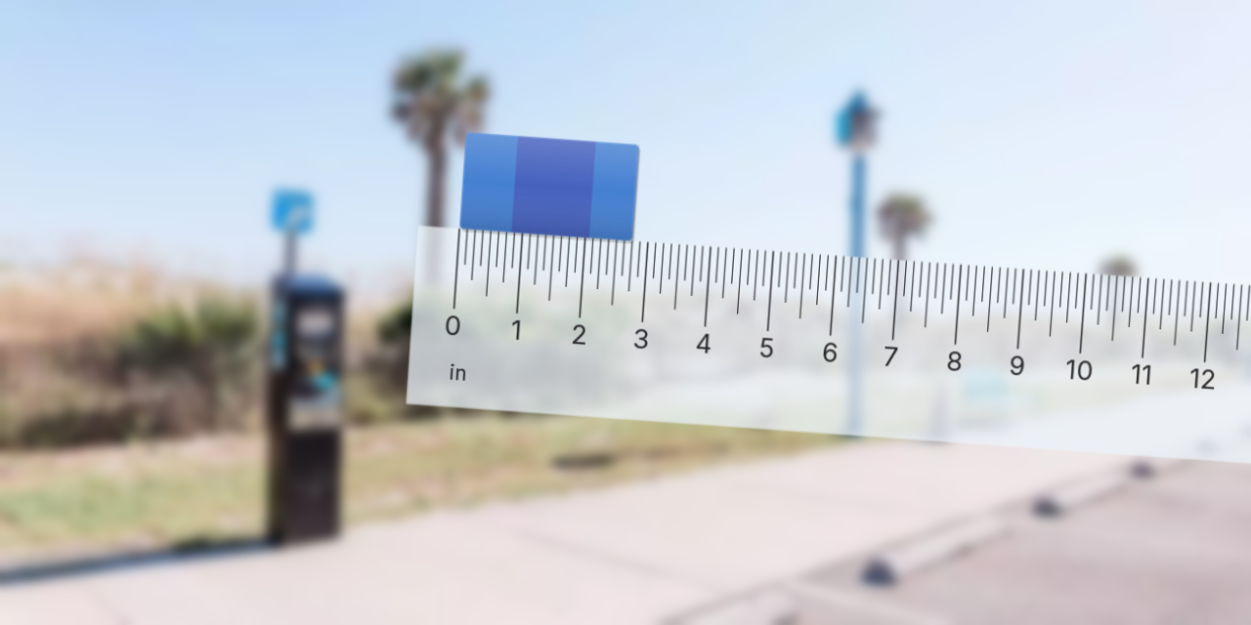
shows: 2.75 in
